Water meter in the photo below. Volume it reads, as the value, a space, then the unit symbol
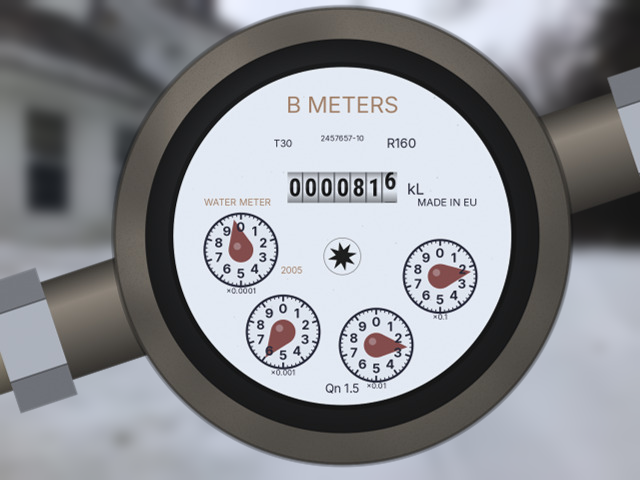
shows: 816.2259 kL
